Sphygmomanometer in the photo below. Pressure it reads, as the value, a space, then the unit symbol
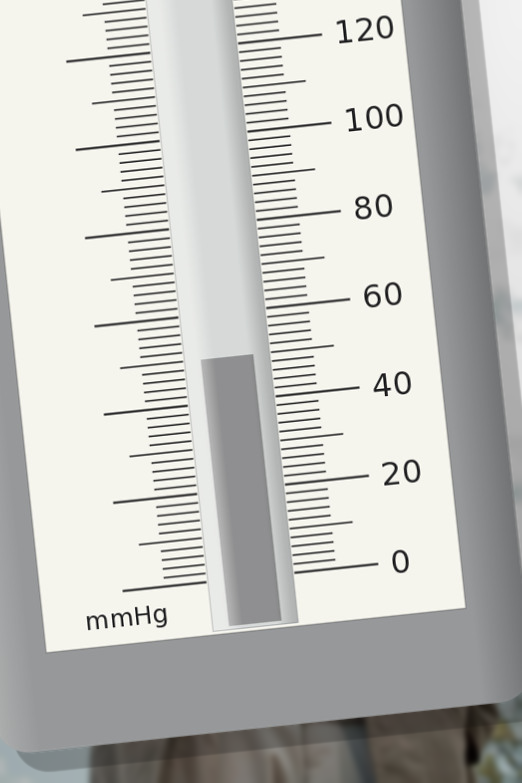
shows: 50 mmHg
